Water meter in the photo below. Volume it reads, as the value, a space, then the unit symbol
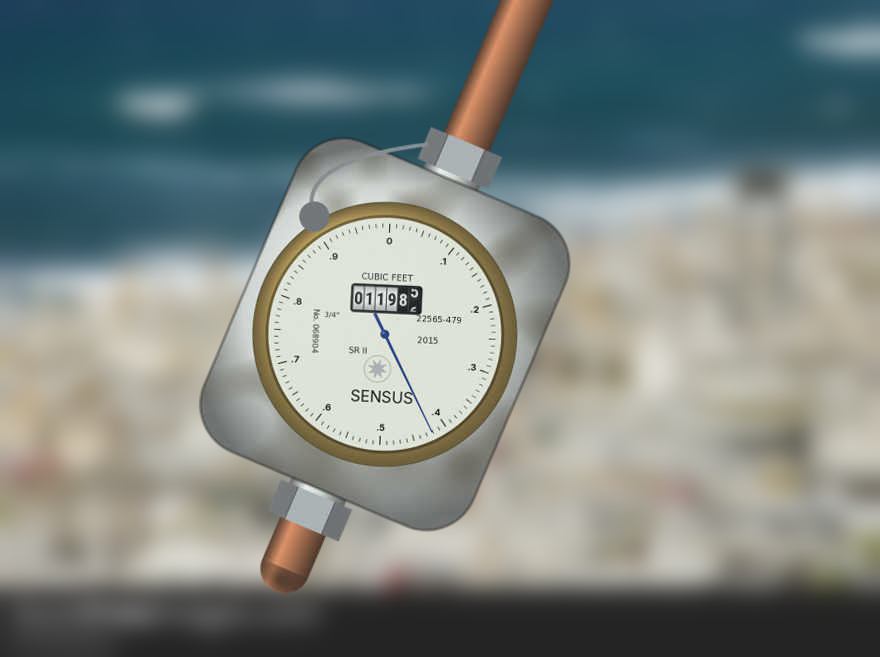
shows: 11985.42 ft³
